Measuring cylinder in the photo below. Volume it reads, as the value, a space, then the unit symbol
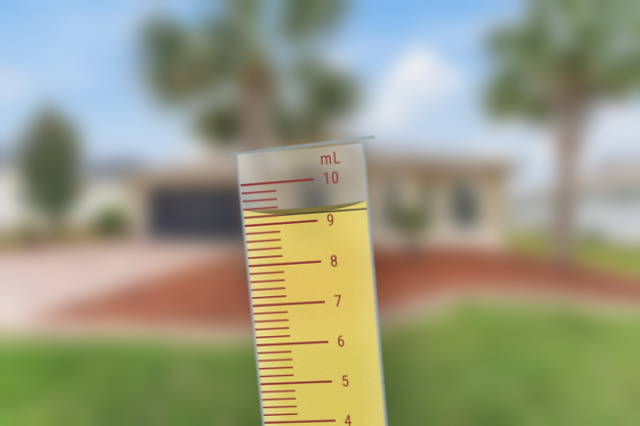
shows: 9.2 mL
